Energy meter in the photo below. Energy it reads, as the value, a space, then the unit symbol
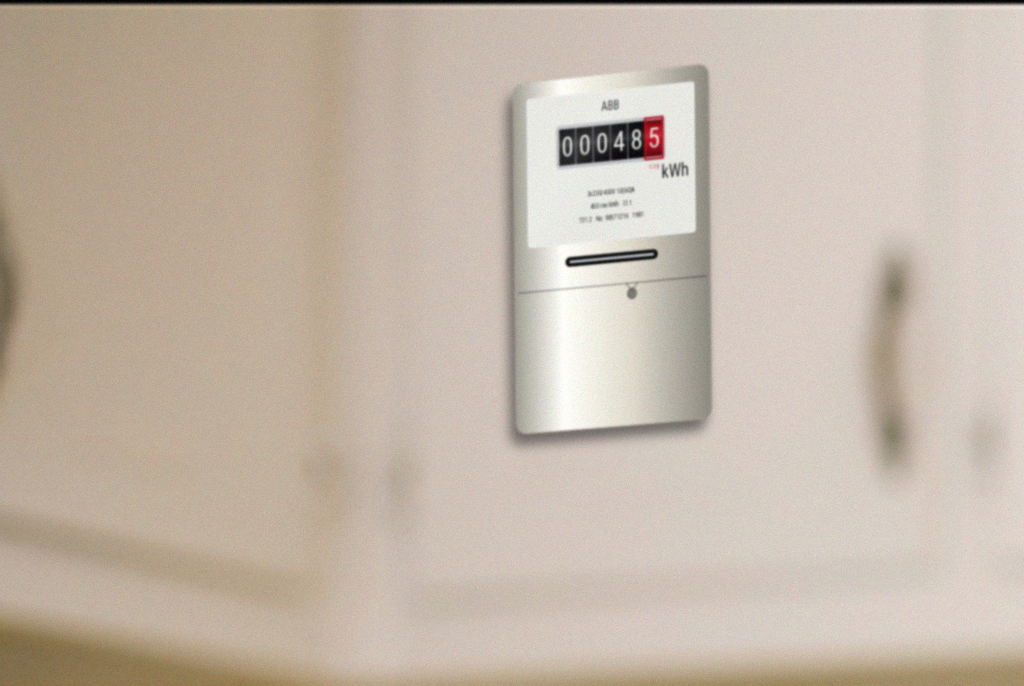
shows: 48.5 kWh
